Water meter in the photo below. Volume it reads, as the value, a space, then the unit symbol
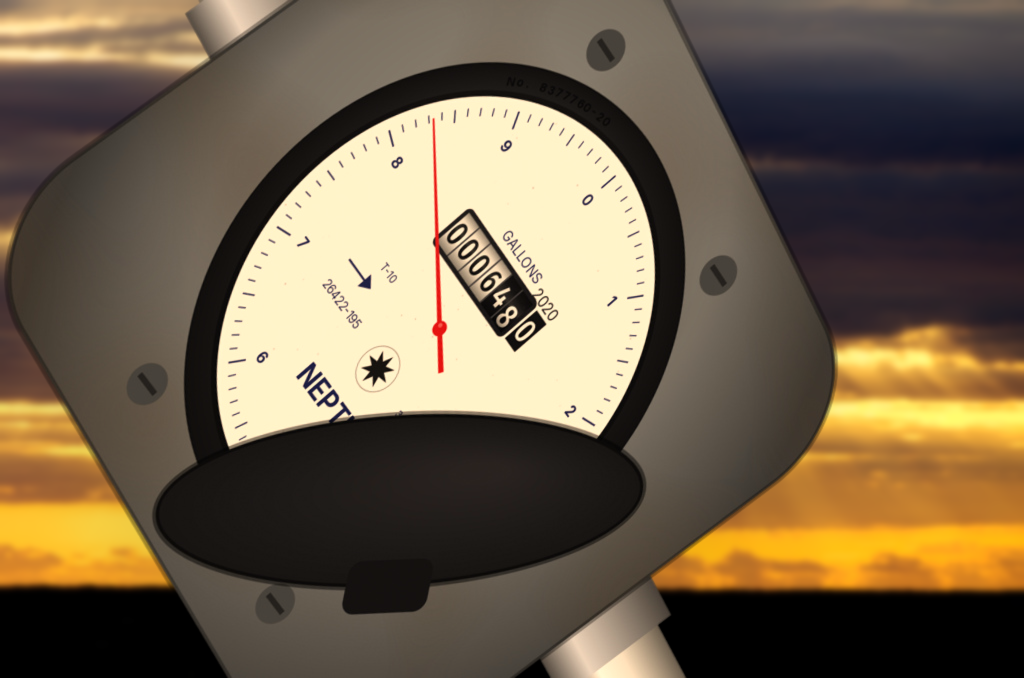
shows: 6478.3 gal
